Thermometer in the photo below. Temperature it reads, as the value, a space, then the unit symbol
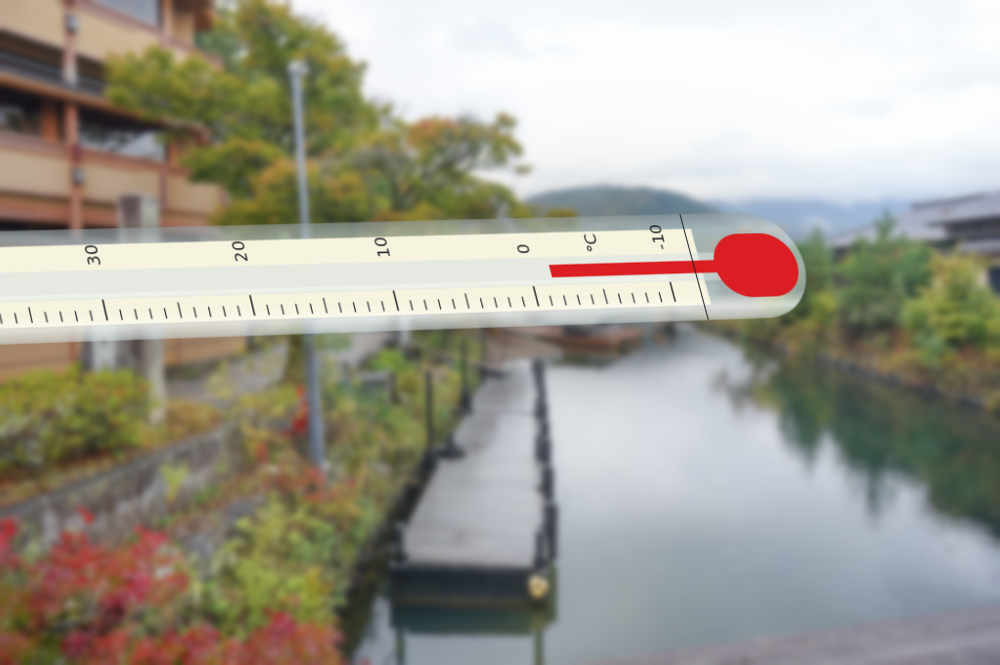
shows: -1.5 °C
